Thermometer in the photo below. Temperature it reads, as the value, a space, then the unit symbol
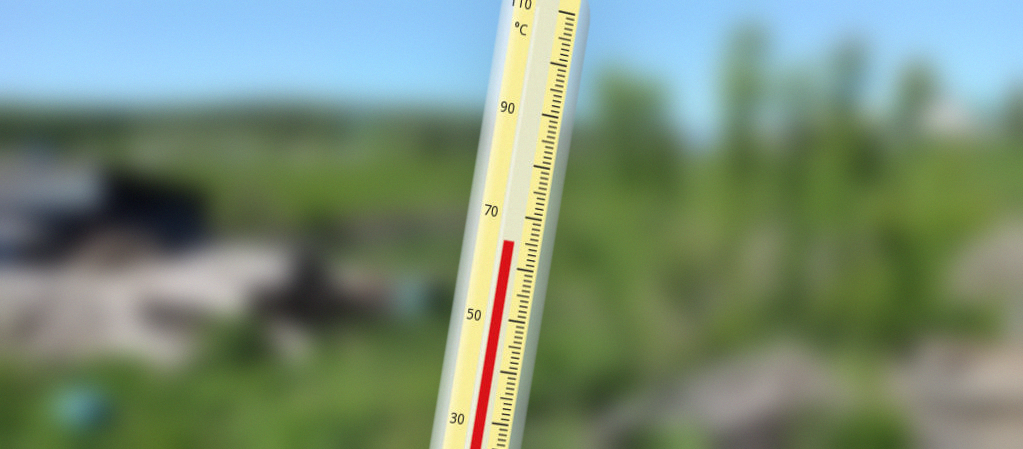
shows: 65 °C
